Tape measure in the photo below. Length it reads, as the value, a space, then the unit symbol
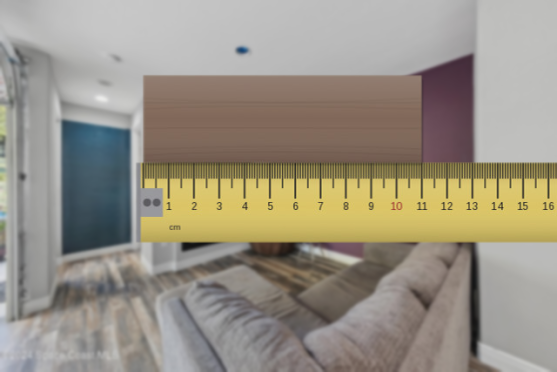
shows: 11 cm
